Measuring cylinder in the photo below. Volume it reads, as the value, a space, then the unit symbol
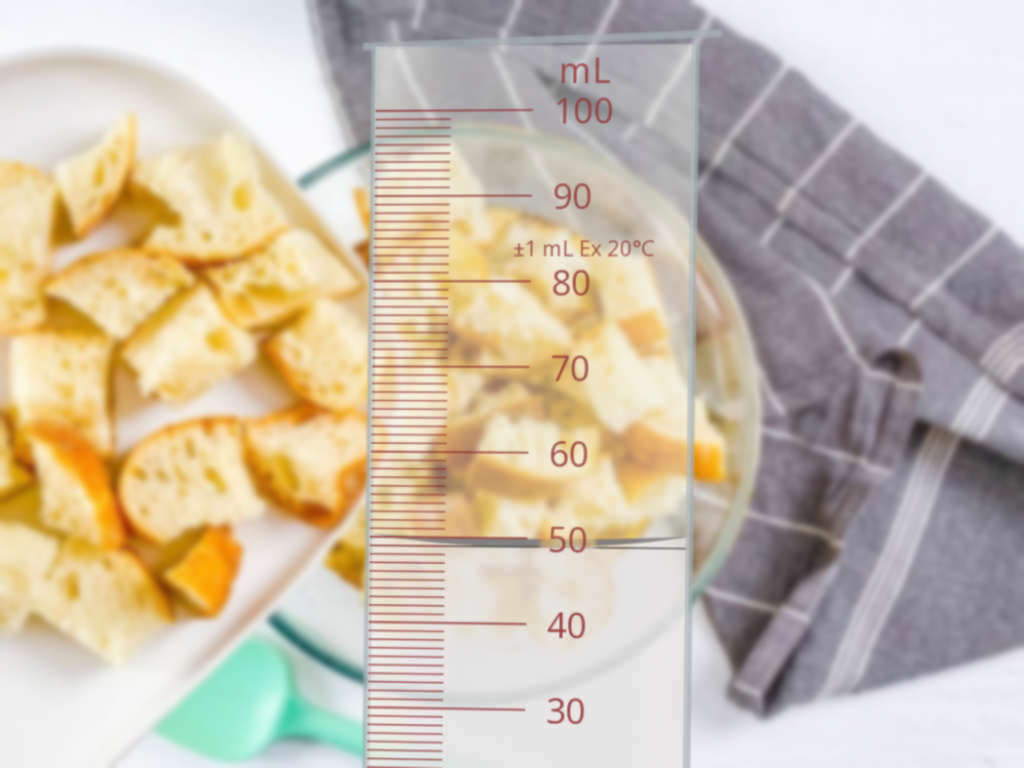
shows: 49 mL
